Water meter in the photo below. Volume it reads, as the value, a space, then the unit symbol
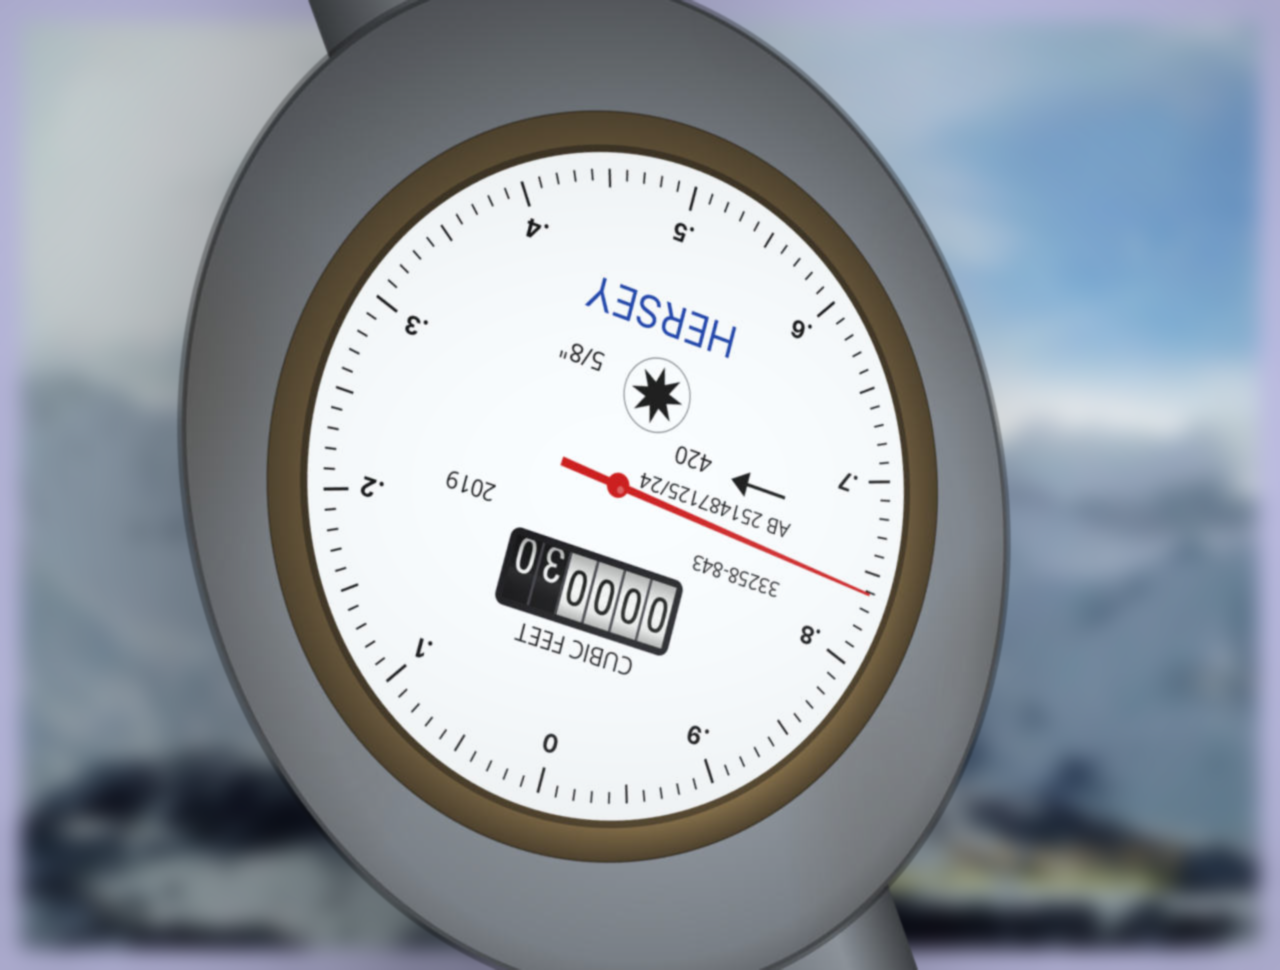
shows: 29.76 ft³
